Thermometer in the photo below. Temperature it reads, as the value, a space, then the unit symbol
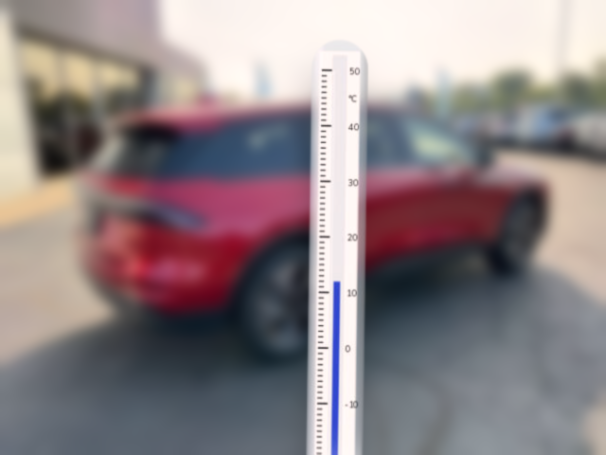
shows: 12 °C
